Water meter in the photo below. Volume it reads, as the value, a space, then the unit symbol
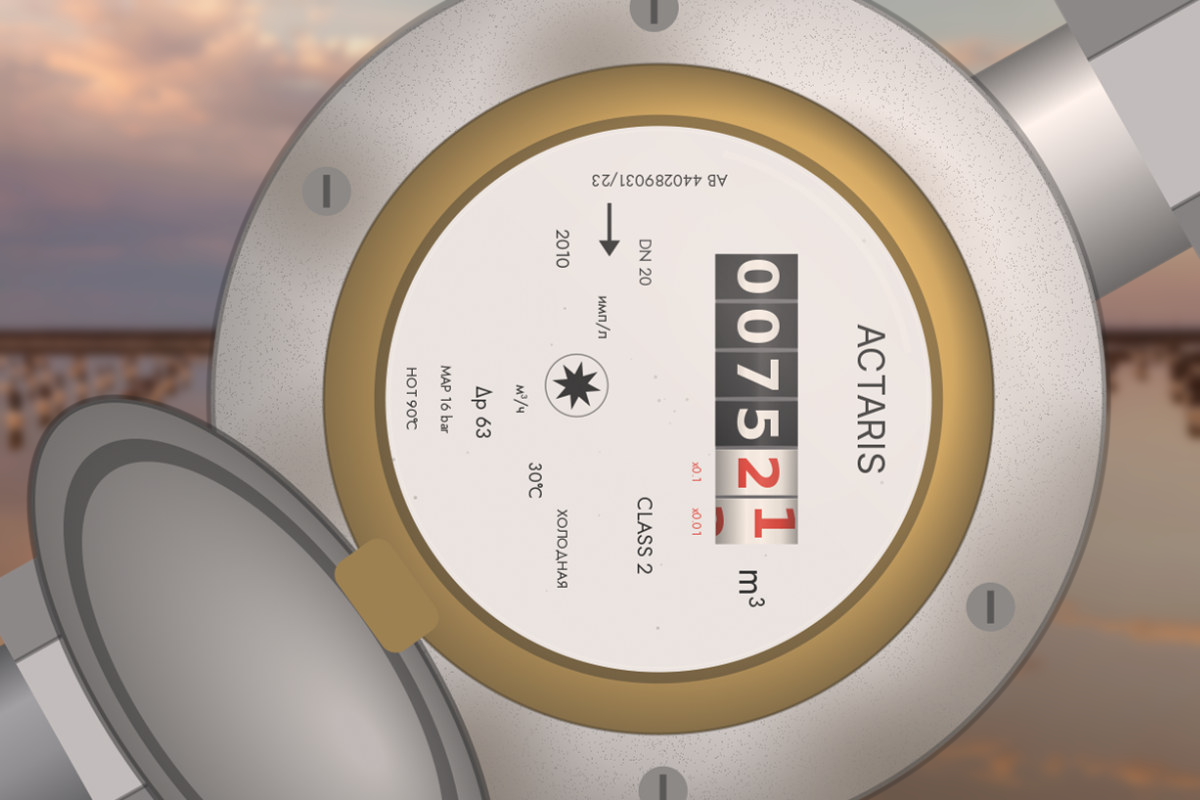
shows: 75.21 m³
